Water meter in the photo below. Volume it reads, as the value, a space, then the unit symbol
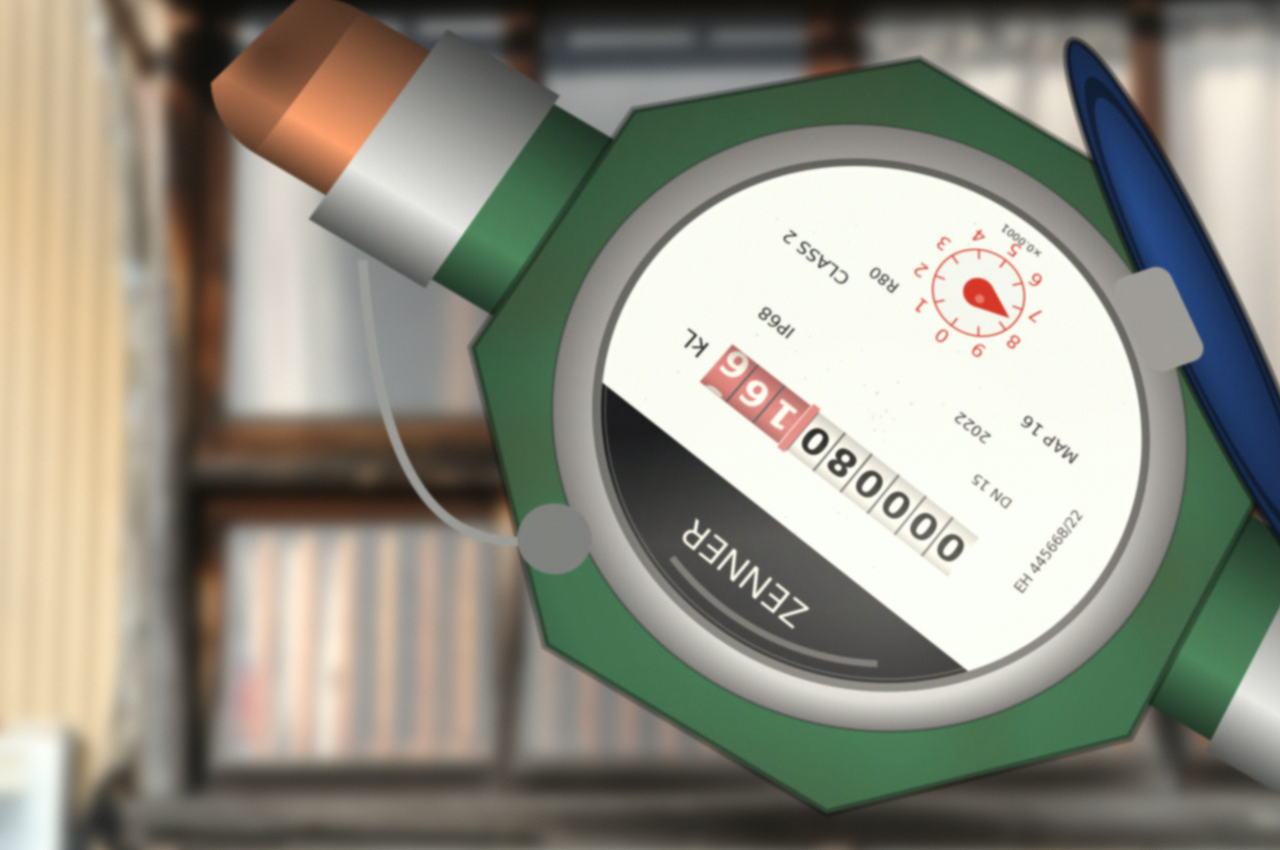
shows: 80.1657 kL
